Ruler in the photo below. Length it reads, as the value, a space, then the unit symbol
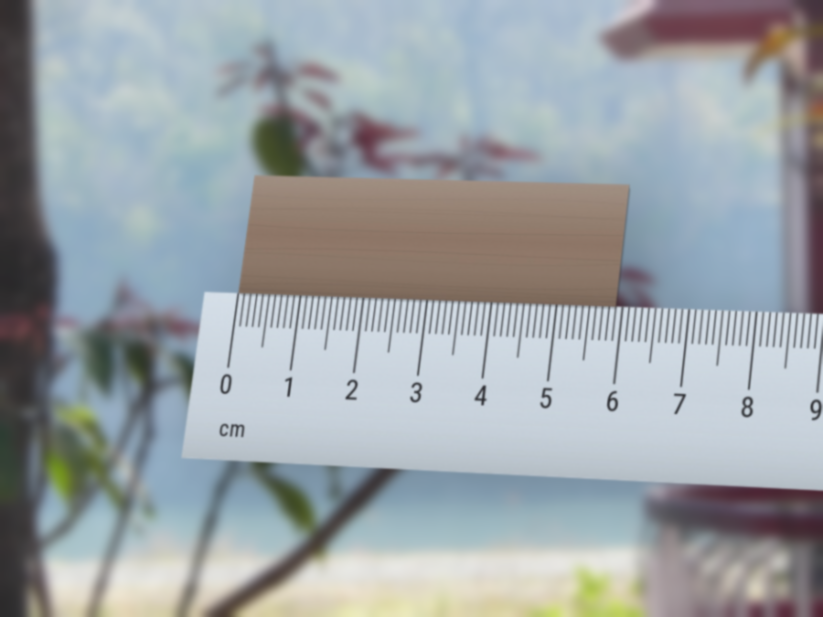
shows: 5.9 cm
